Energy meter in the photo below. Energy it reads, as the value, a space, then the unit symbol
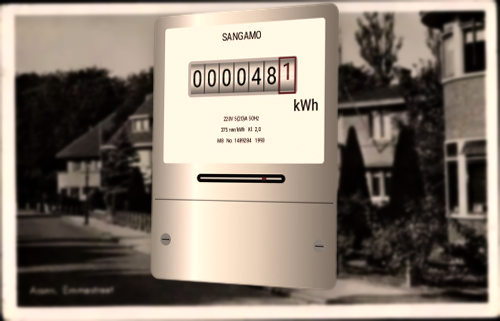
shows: 48.1 kWh
